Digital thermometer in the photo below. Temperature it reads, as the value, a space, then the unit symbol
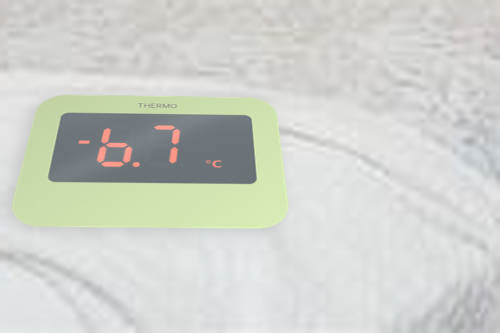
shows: -6.7 °C
